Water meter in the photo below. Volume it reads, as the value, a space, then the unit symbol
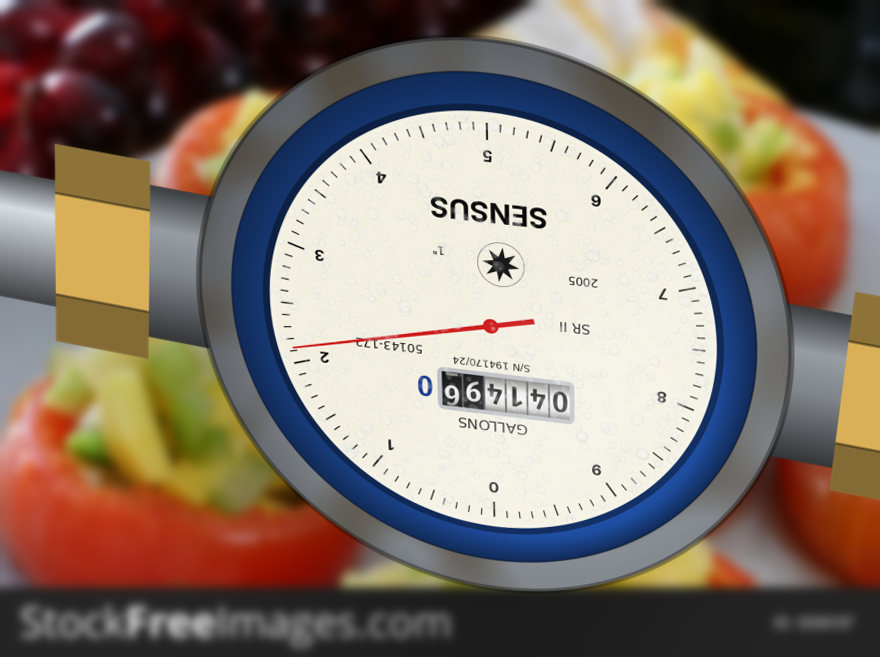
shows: 414962.1 gal
